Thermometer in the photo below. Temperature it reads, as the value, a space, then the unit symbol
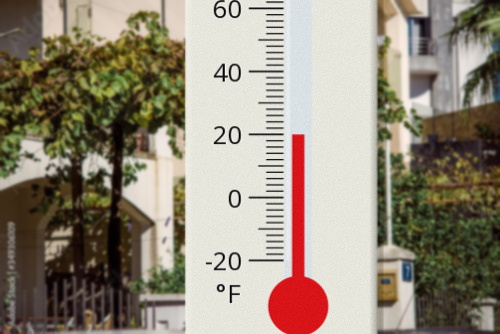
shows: 20 °F
